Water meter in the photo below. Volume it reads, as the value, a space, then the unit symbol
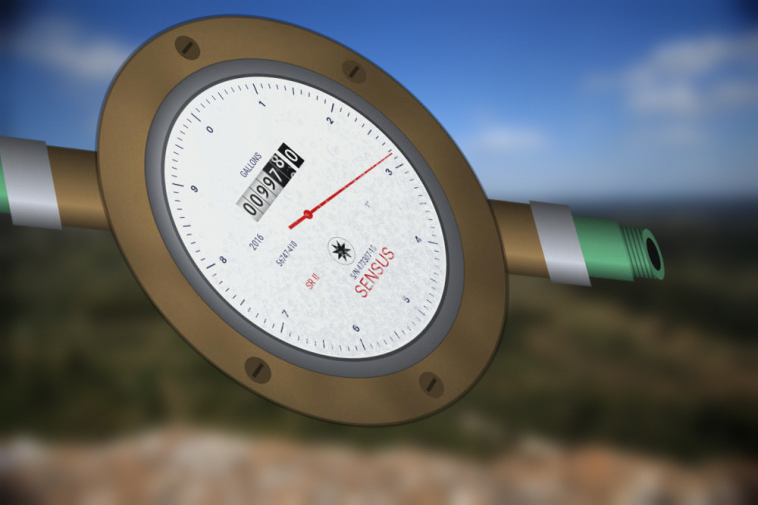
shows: 99782.8 gal
